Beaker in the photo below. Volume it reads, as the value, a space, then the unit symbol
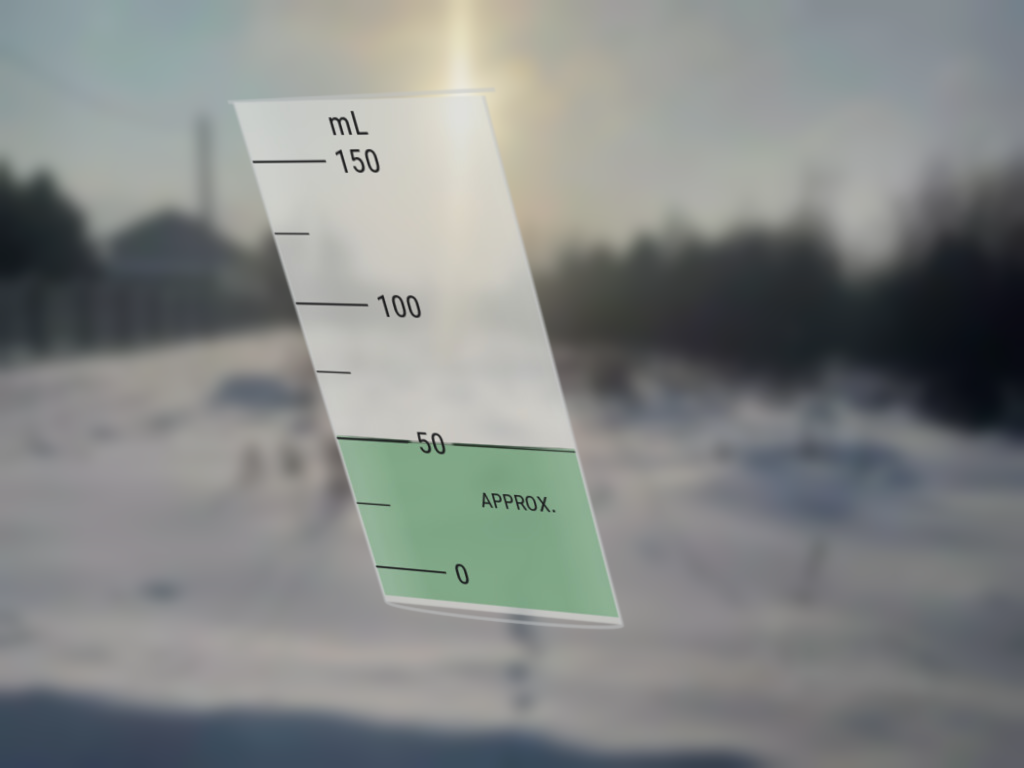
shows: 50 mL
